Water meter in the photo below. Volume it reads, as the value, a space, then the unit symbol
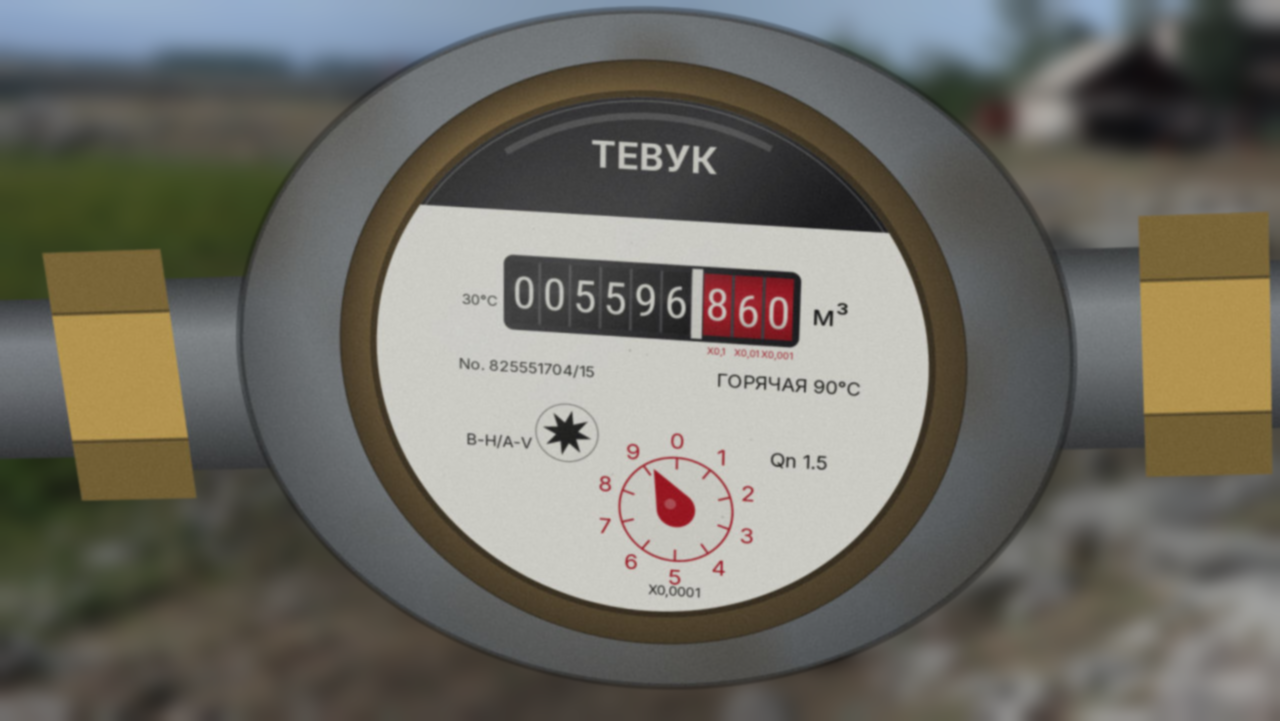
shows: 5596.8599 m³
